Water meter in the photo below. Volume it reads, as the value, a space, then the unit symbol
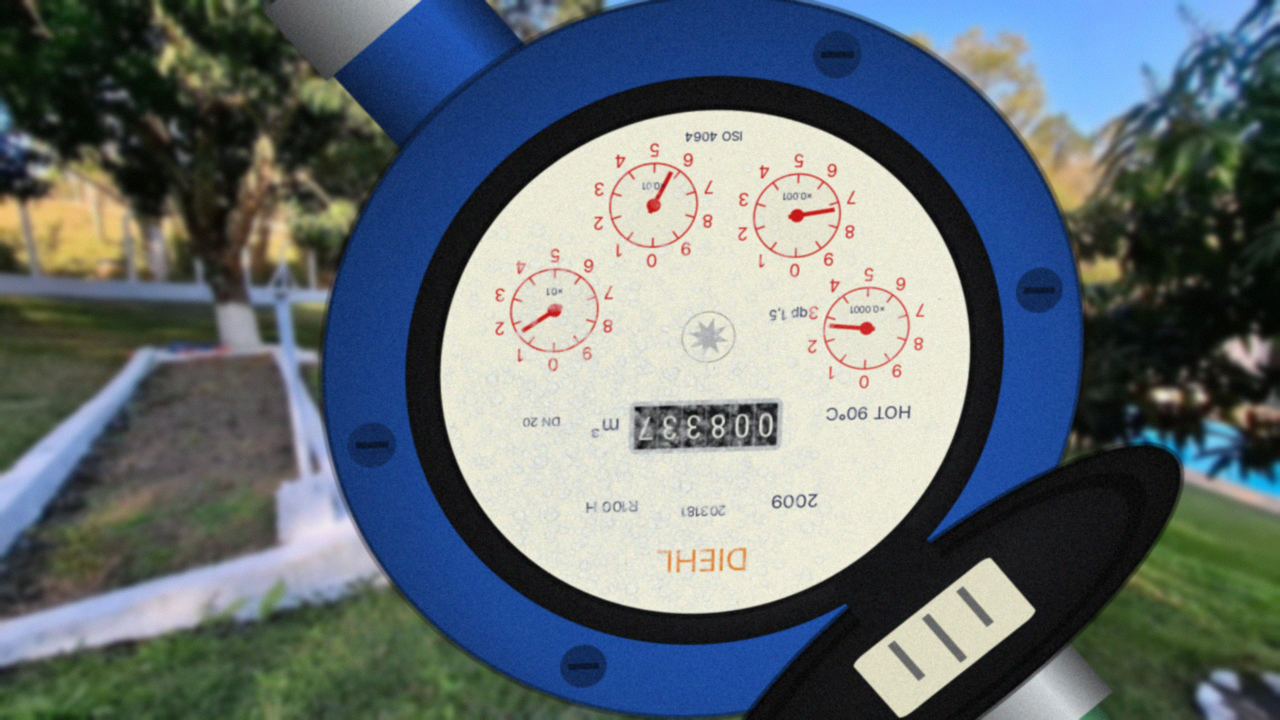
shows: 8337.1572 m³
